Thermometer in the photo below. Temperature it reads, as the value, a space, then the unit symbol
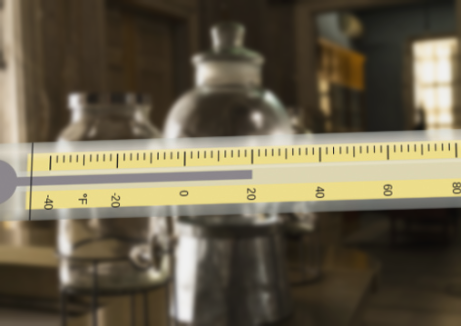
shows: 20 °F
